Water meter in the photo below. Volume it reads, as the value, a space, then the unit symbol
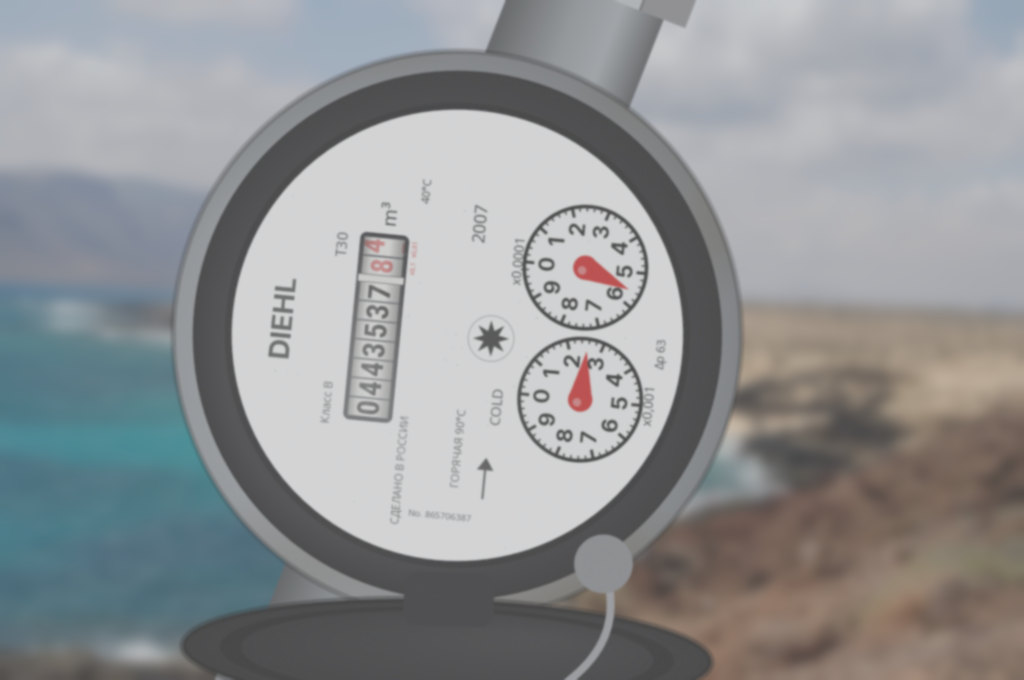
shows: 443537.8425 m³
